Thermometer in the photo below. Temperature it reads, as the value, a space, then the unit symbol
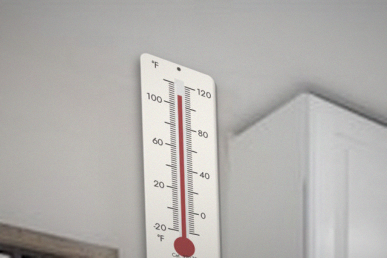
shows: 110 °F
